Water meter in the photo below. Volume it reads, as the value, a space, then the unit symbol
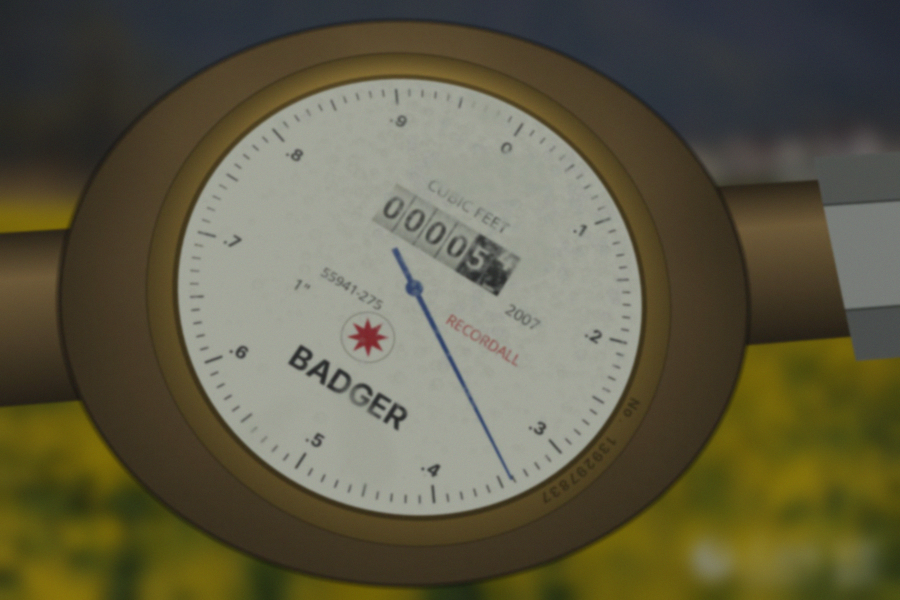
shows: 54.34 ft³
